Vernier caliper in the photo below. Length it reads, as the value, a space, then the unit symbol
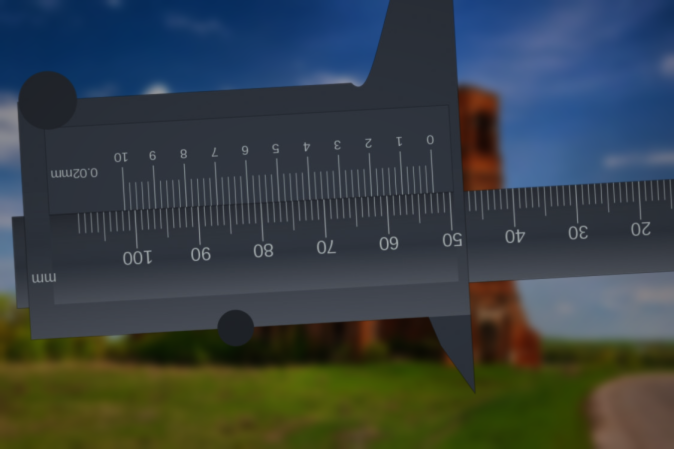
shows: 52.6 mm
